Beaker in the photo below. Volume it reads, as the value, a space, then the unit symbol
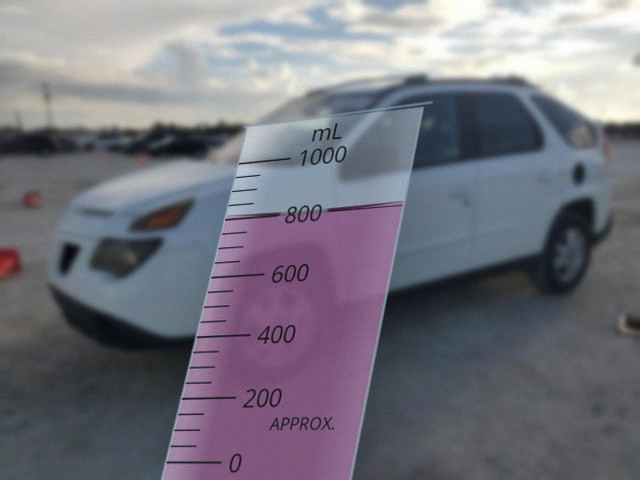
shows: 800 mL
